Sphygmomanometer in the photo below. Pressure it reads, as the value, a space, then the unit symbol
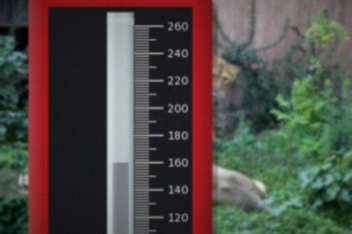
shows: 160 mmHg
